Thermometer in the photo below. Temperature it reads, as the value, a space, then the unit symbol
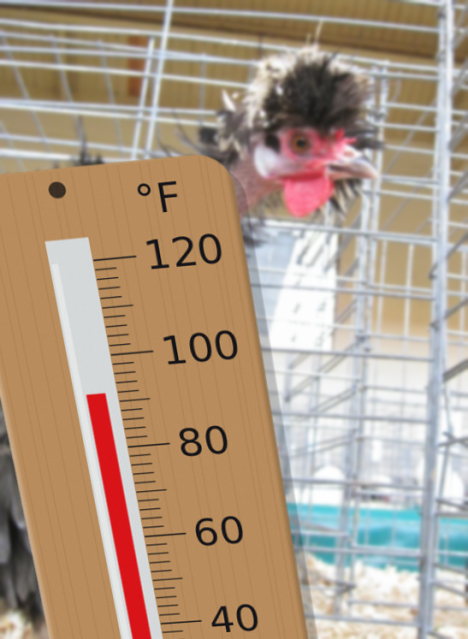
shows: 92 °F
